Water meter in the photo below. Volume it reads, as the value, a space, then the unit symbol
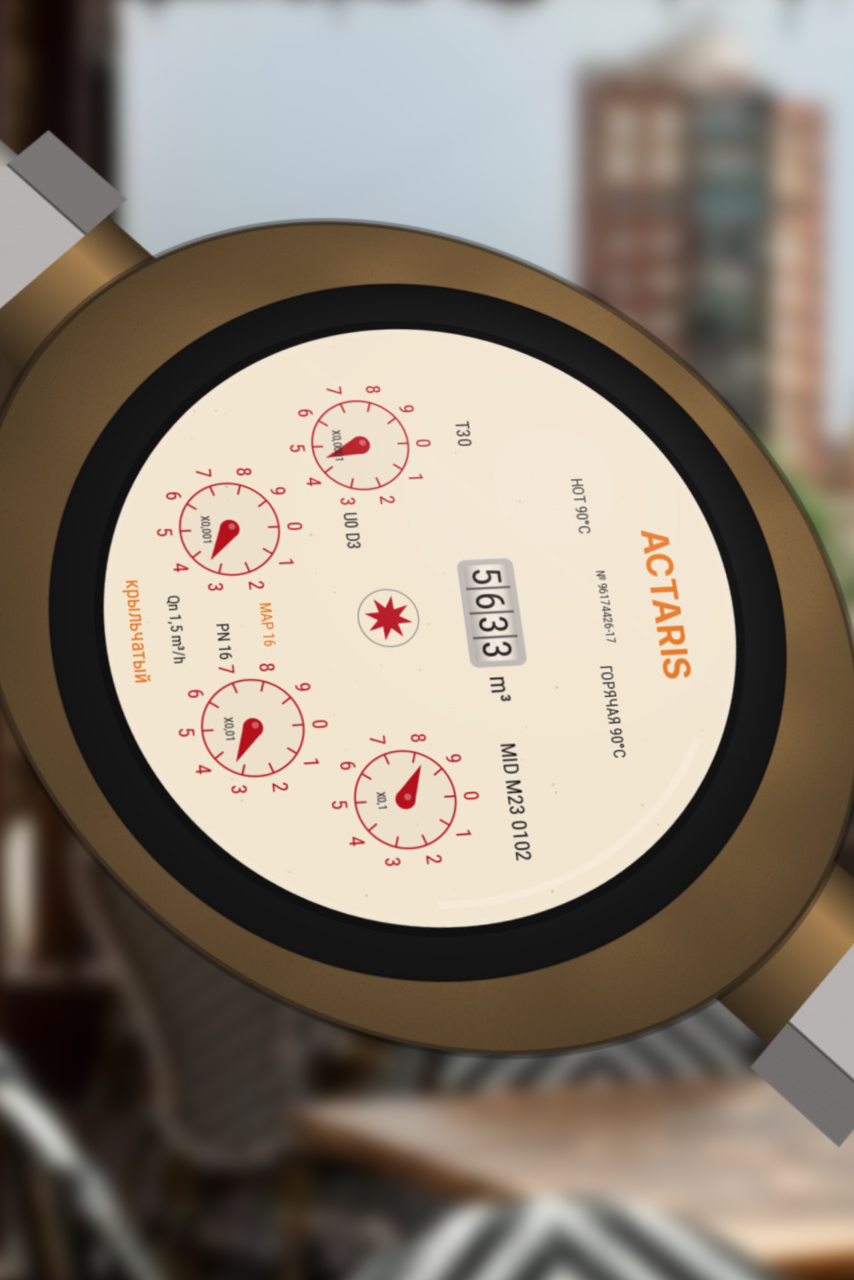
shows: 5633.8334 m³
